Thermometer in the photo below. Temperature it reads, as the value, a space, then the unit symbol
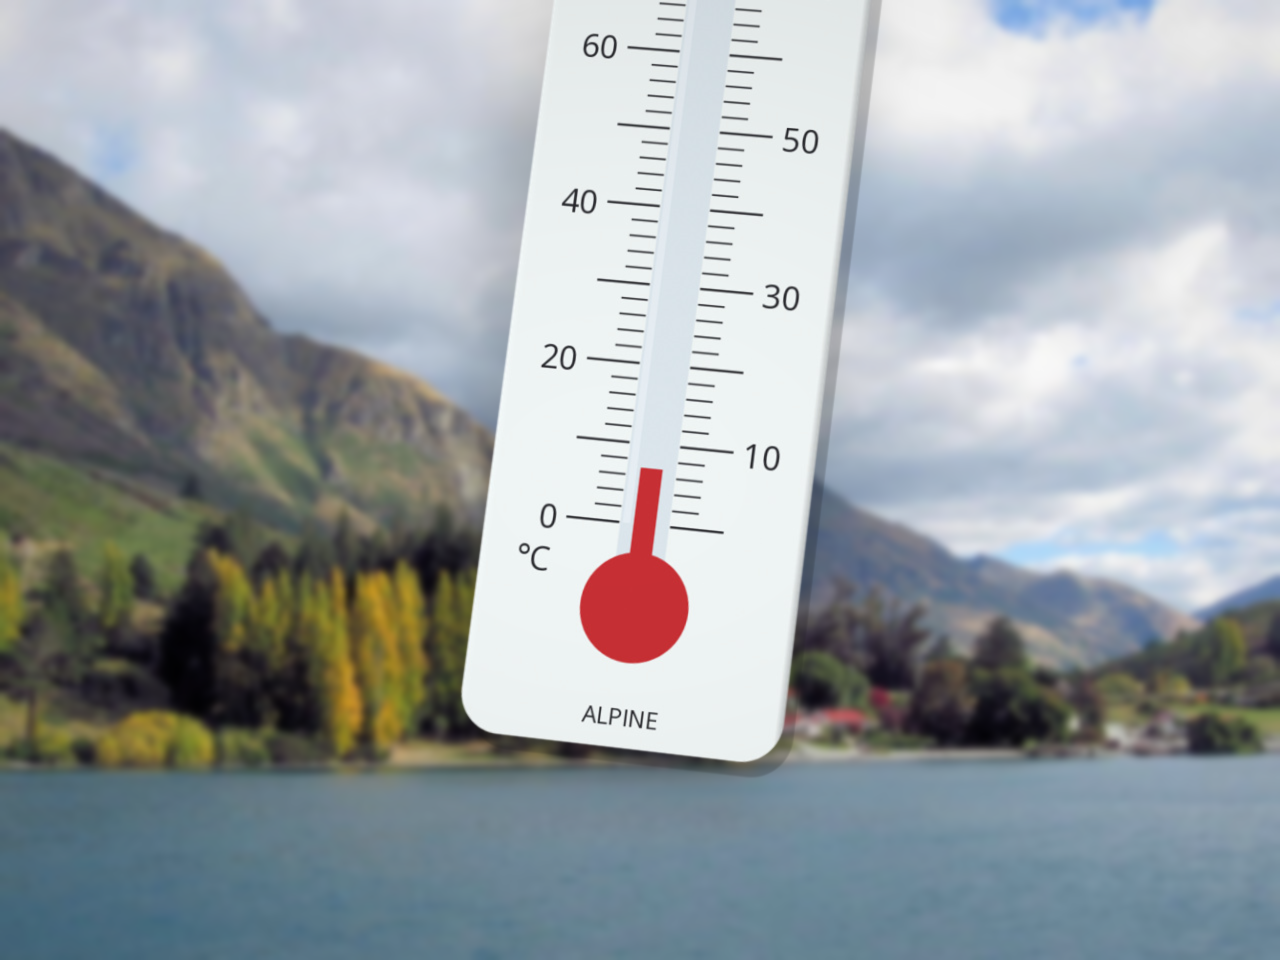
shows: 7 °C
